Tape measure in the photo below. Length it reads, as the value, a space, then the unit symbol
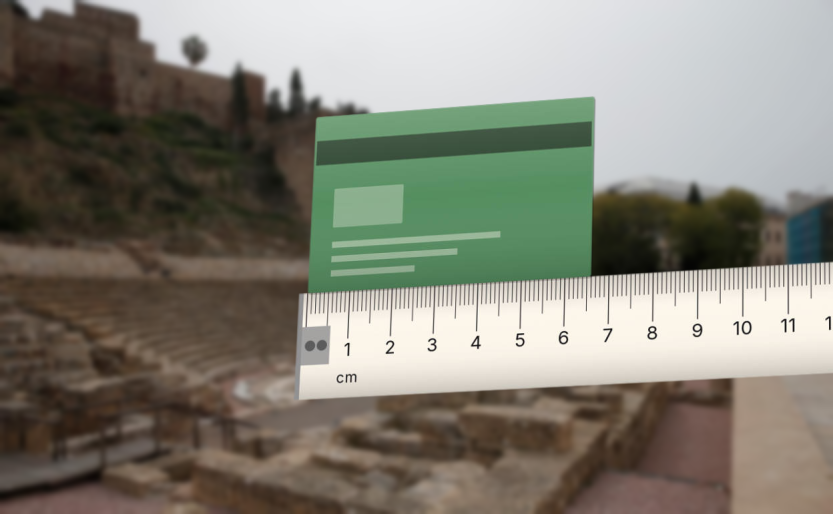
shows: 6.6 cm
